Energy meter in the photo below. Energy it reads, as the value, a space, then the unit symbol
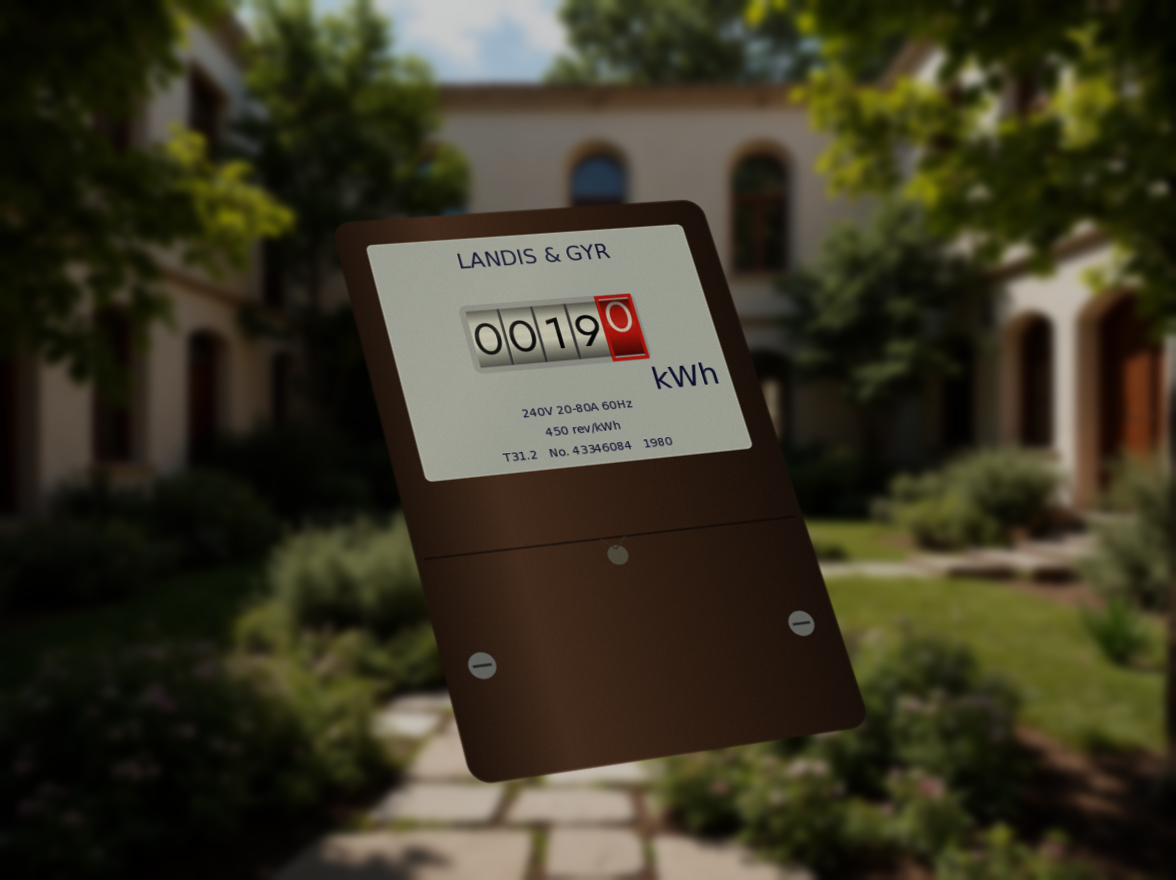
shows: 19.0 kWh
